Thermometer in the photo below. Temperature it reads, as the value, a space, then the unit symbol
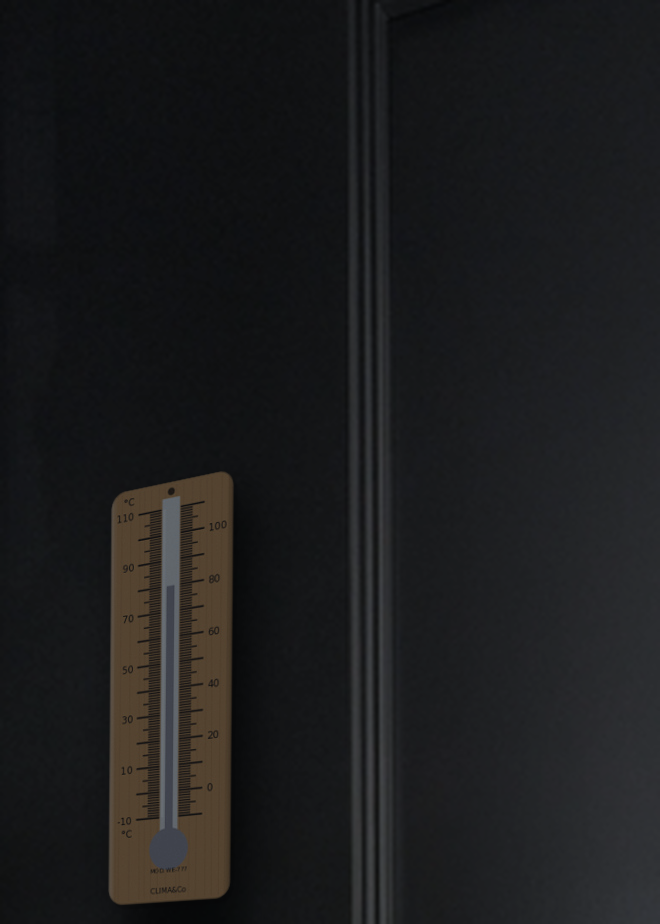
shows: 80 °C
